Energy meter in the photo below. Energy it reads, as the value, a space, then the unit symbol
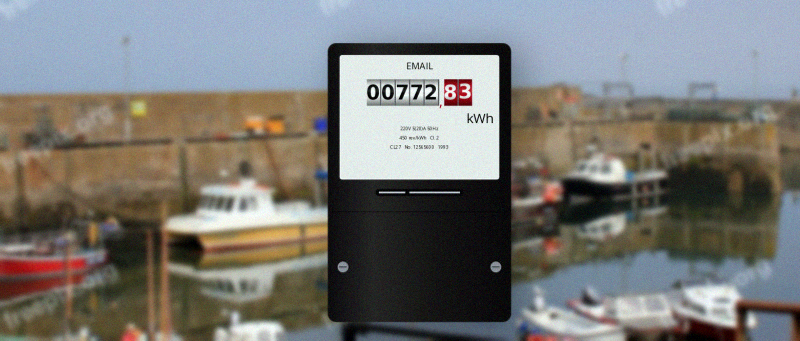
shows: 772.83 kWh
